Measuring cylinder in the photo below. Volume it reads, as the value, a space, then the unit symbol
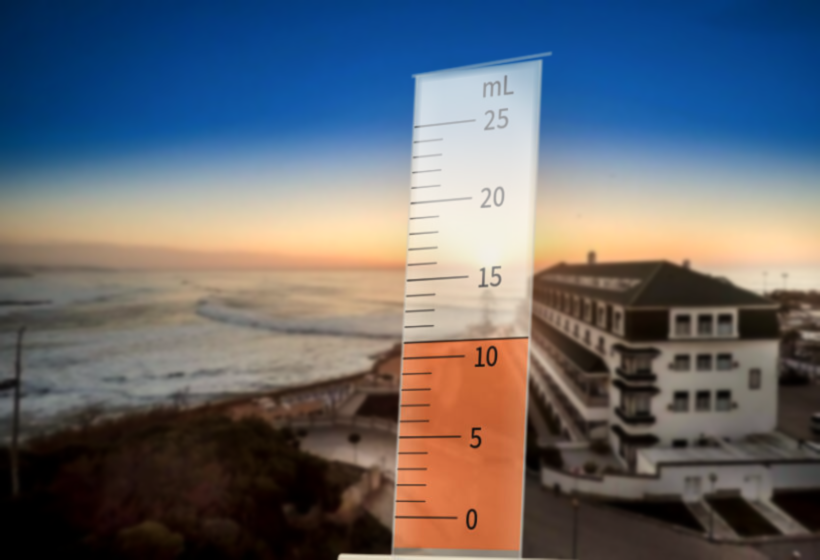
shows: 11 mL
